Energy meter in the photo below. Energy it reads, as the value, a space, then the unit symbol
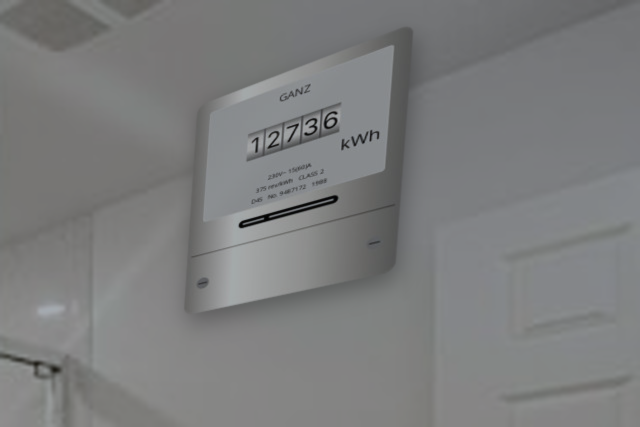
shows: 12736 kWh
